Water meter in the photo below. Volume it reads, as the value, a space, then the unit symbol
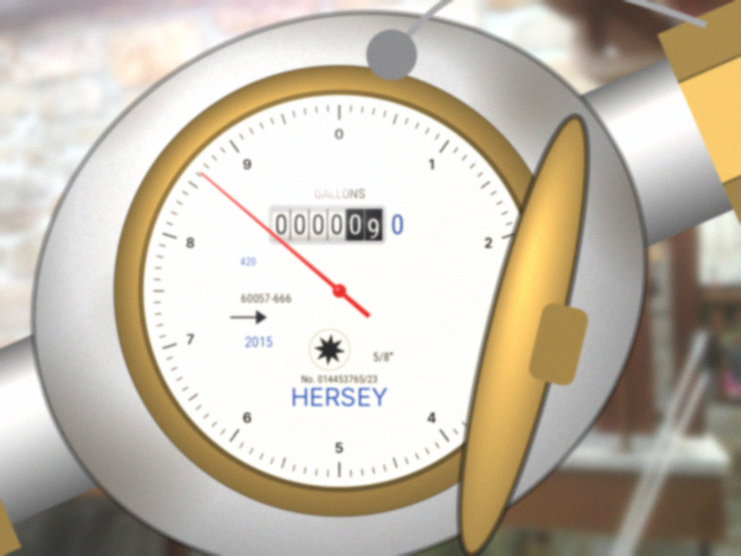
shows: 88.6 gal
